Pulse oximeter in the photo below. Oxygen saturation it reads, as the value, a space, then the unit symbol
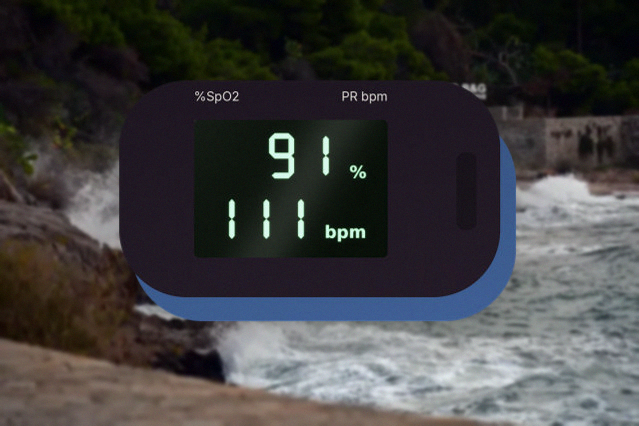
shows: 91 %
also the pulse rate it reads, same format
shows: 111 bpm
